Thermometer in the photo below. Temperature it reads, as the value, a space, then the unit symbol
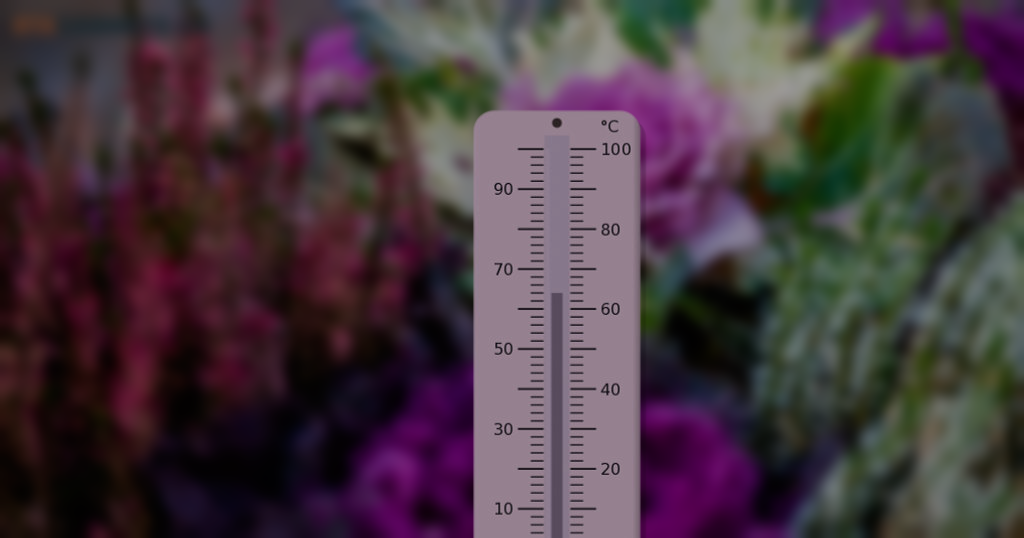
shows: 64 °C
